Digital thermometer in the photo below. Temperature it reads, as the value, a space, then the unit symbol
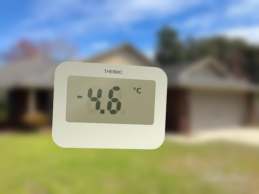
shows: -4.6 °C
